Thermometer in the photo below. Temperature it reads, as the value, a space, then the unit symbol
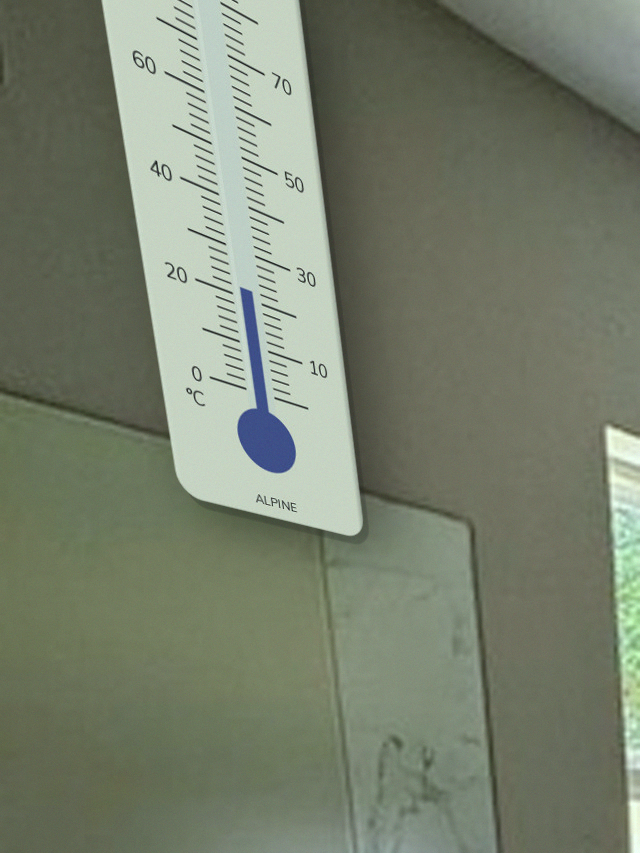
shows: 22 °C
